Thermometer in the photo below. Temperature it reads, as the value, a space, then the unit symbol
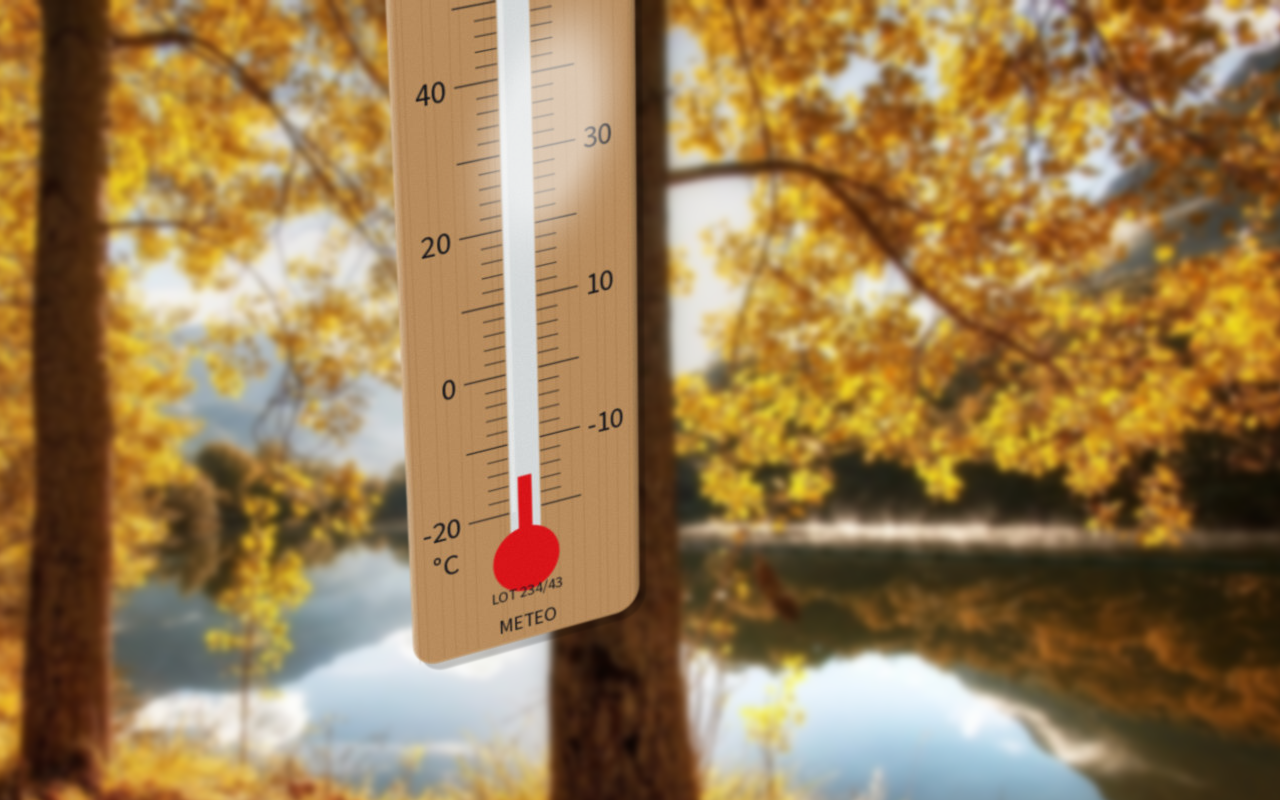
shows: -15 °C
